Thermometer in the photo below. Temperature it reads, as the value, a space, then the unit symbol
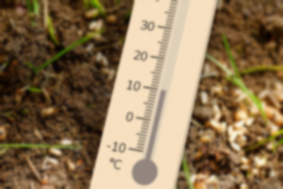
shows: 10 °C
